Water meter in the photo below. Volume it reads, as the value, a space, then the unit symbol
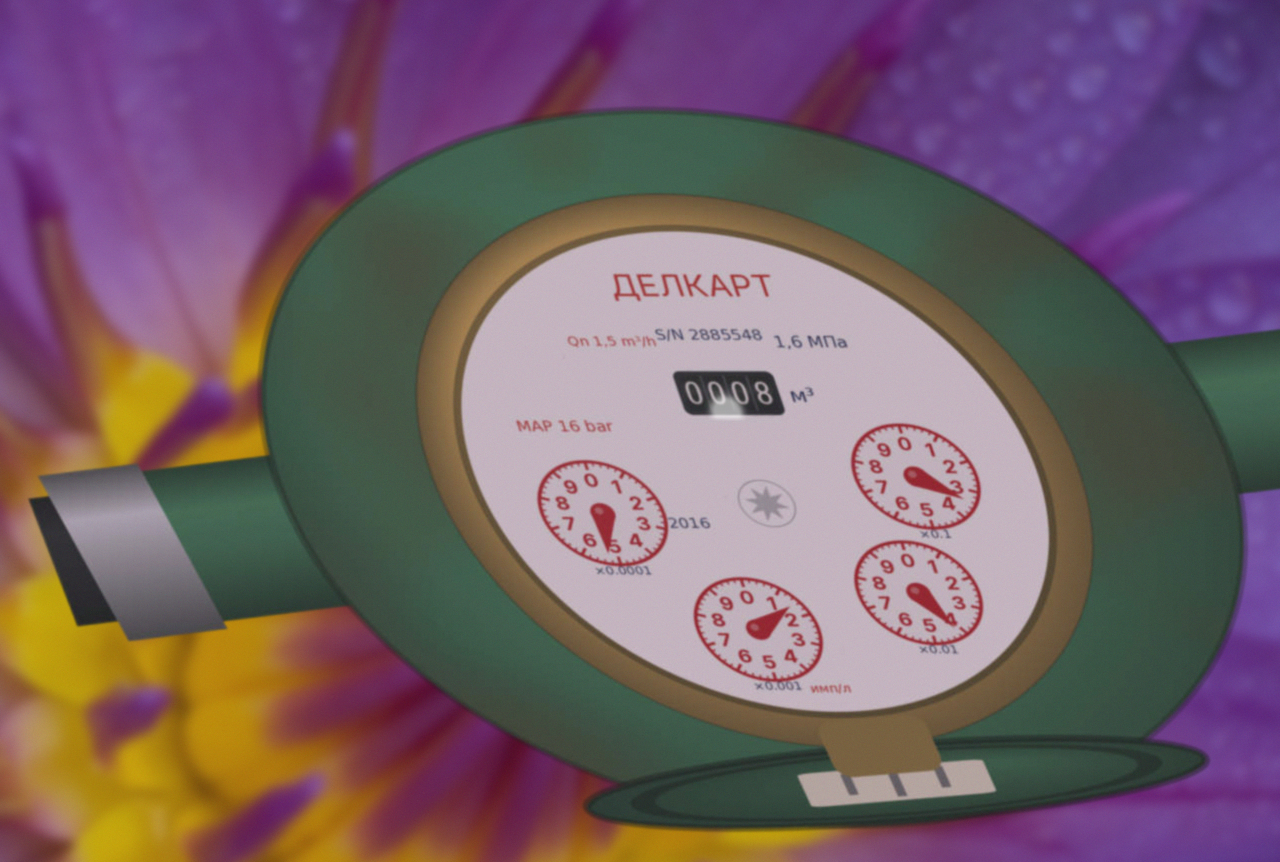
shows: 8.3415 m³
